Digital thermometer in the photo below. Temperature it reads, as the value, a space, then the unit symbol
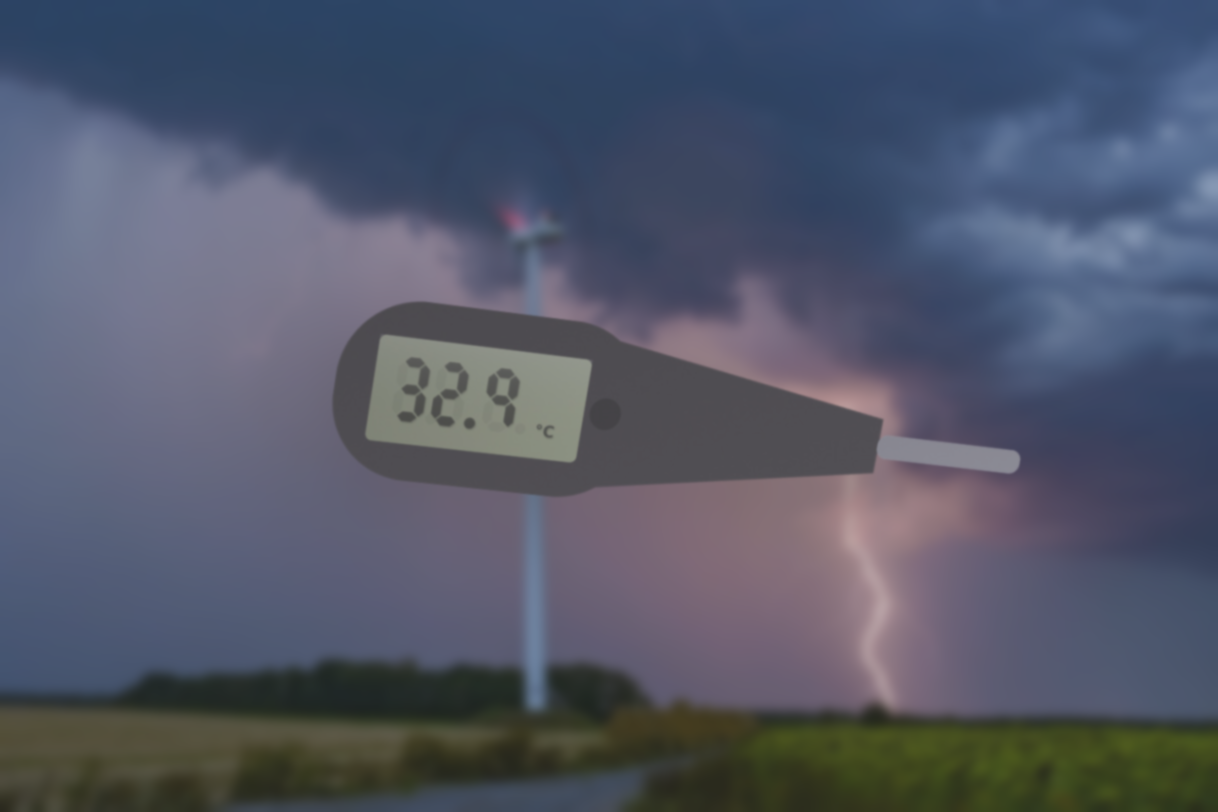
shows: 32.9 °C
